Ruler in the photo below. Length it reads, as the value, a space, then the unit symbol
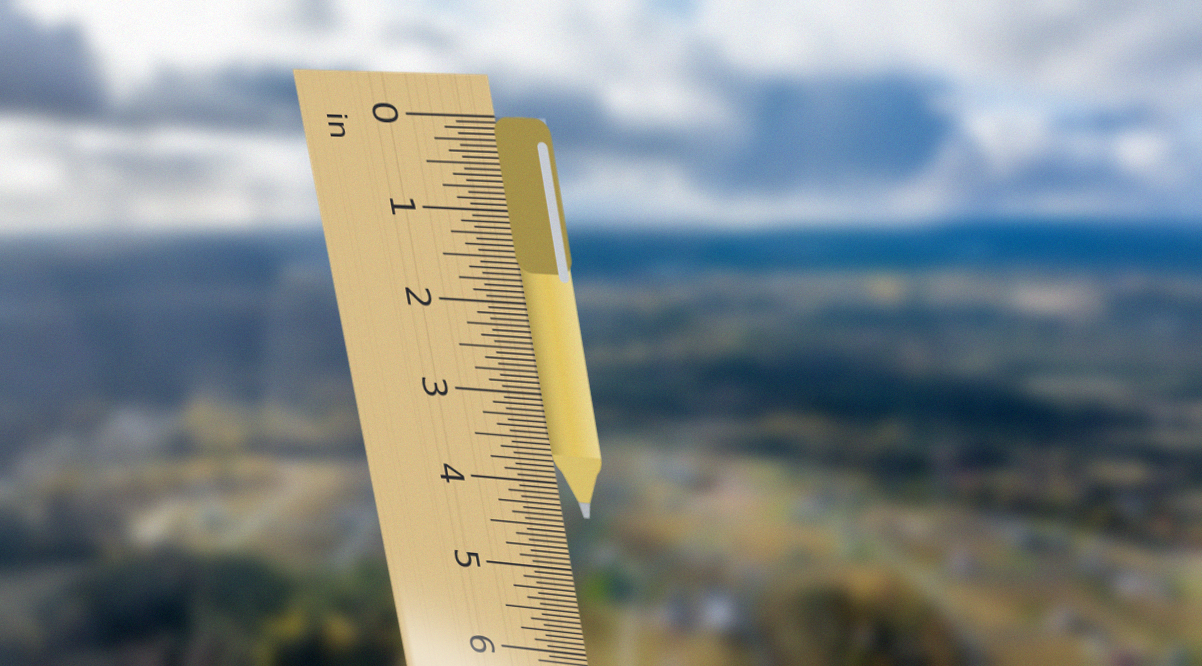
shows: 4.375 in
